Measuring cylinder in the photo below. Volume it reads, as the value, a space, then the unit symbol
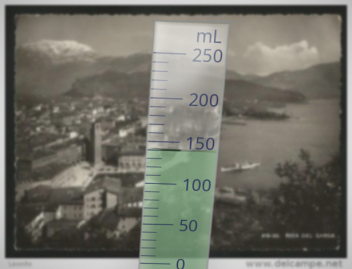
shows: 140 mL
